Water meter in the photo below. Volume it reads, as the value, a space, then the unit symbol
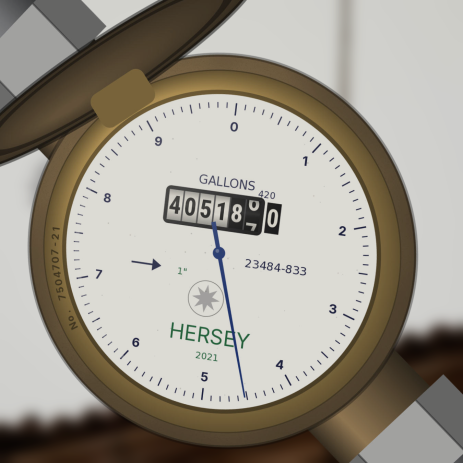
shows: 4051864.5 gal
